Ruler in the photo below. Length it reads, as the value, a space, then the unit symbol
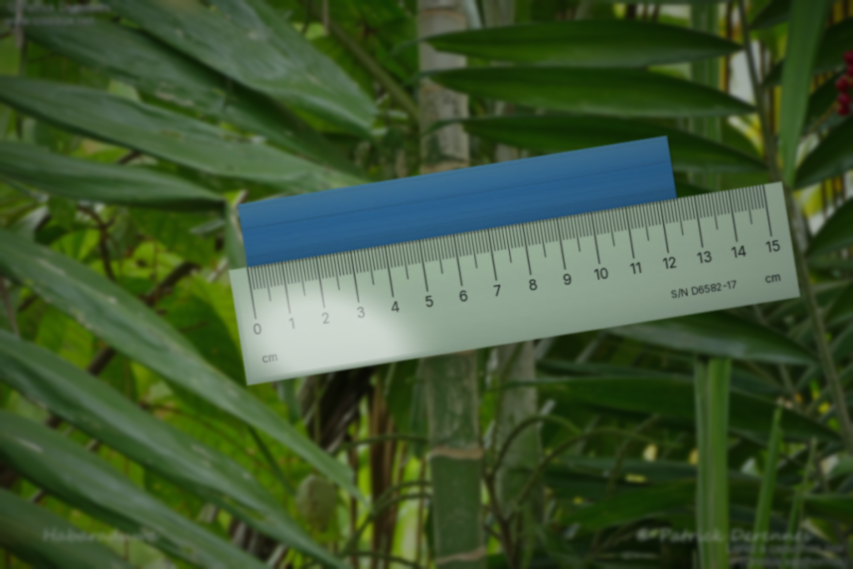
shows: 12.5 cm
